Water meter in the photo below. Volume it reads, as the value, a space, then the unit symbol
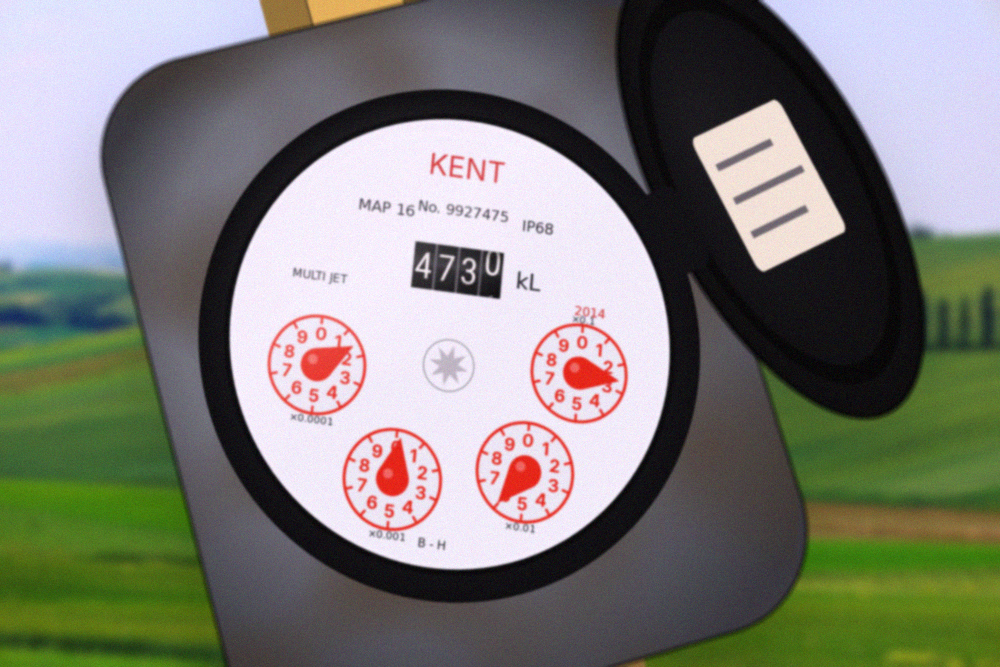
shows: 4730.2601 kL
